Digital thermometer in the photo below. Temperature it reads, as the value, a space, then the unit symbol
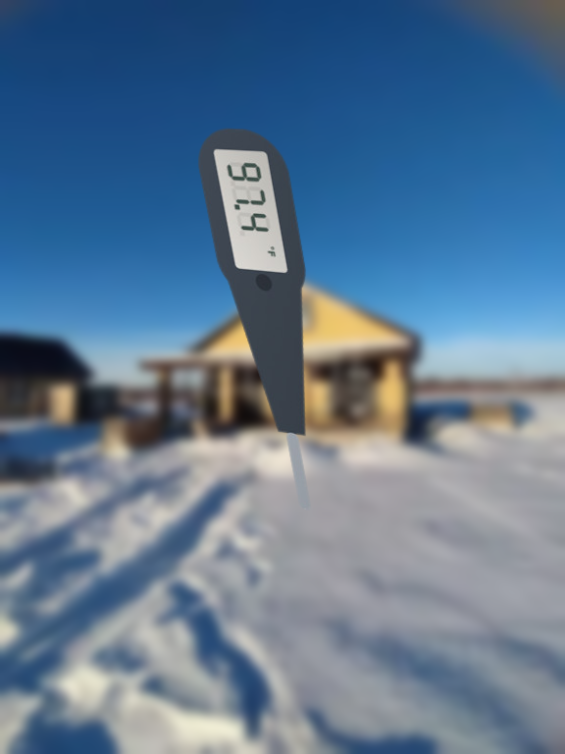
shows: 97.4 °F
